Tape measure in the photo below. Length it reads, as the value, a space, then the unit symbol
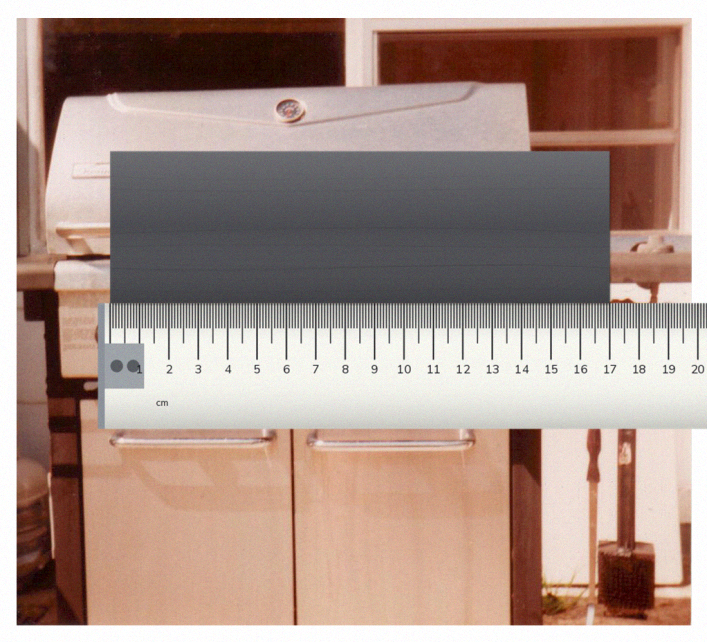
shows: 17 cm
